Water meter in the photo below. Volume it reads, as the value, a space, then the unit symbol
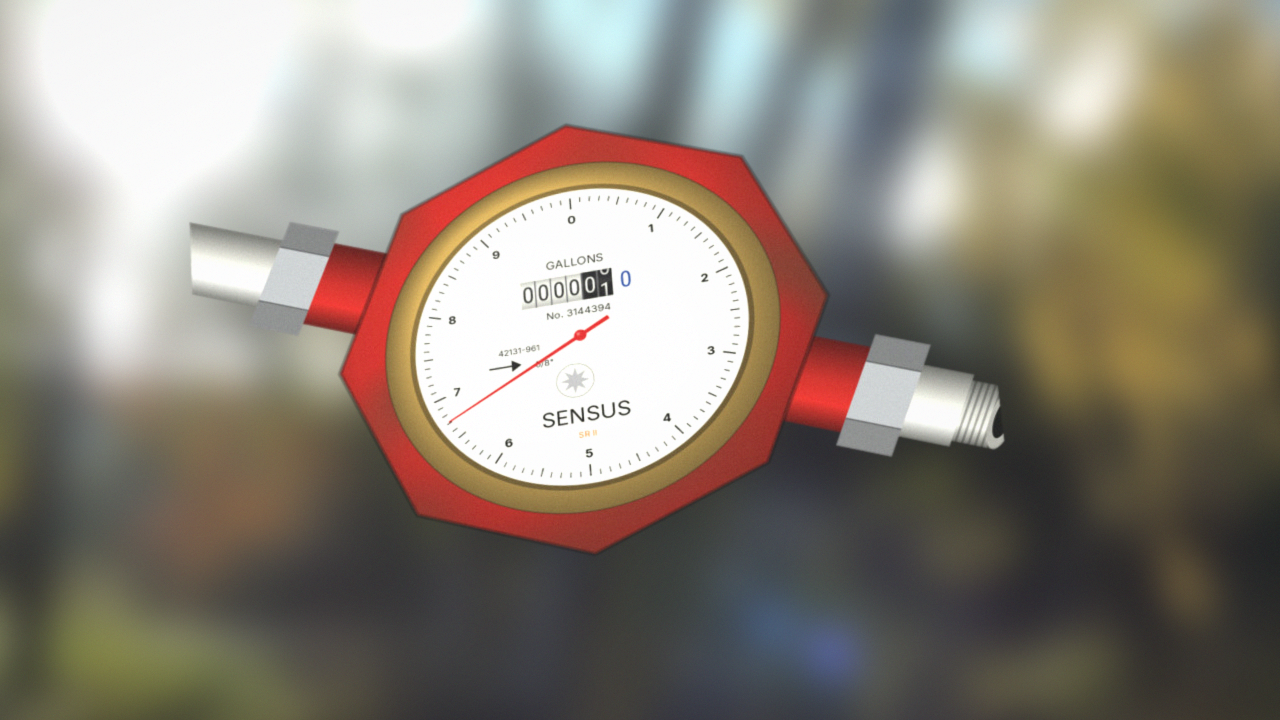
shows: 6.7 gal
